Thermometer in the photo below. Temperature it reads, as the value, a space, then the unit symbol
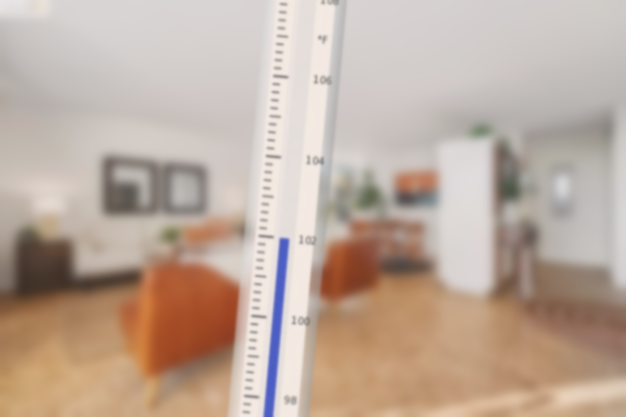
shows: 102 °F
